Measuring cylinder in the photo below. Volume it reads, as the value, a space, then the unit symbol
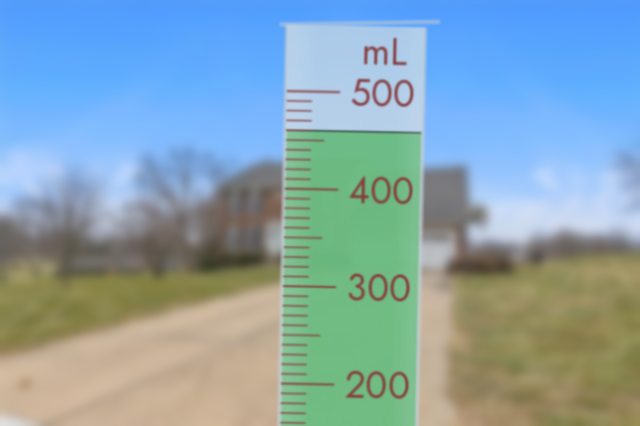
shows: 460 mL
